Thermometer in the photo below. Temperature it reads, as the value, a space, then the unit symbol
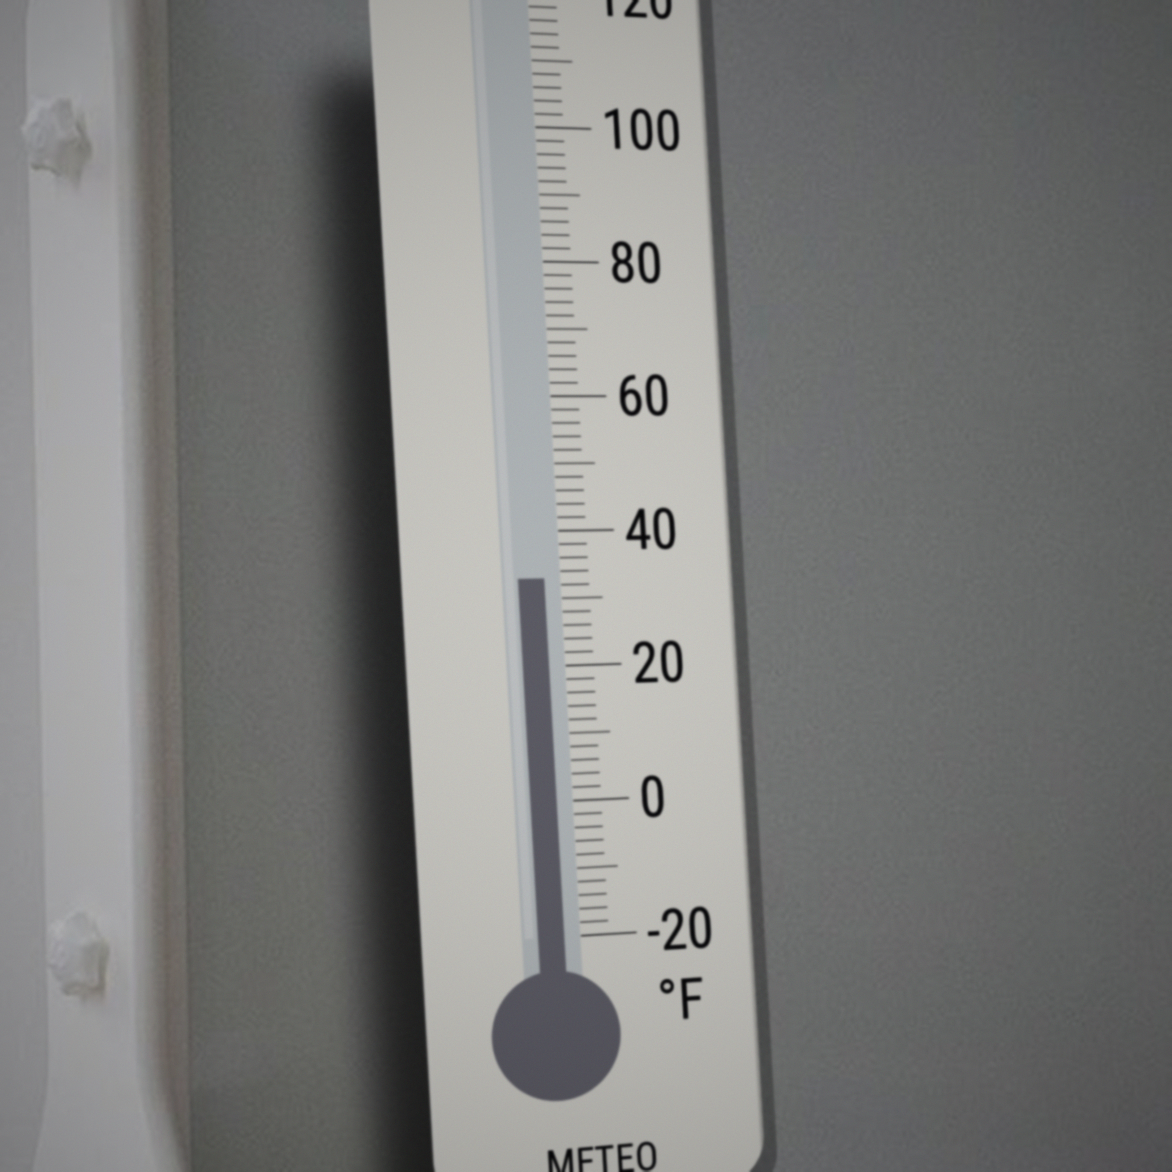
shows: 33 °F
